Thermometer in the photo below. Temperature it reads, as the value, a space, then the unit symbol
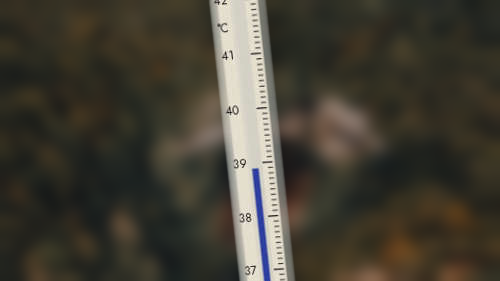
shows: 38.9 °C
